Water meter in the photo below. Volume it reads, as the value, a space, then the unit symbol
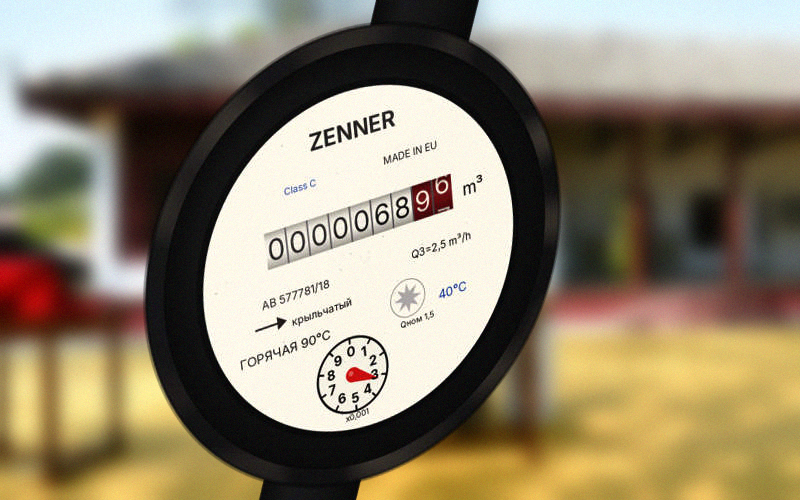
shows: 68.963 m³
